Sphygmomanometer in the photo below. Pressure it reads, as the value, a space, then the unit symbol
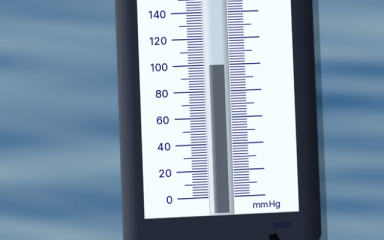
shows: 100 mmHg
